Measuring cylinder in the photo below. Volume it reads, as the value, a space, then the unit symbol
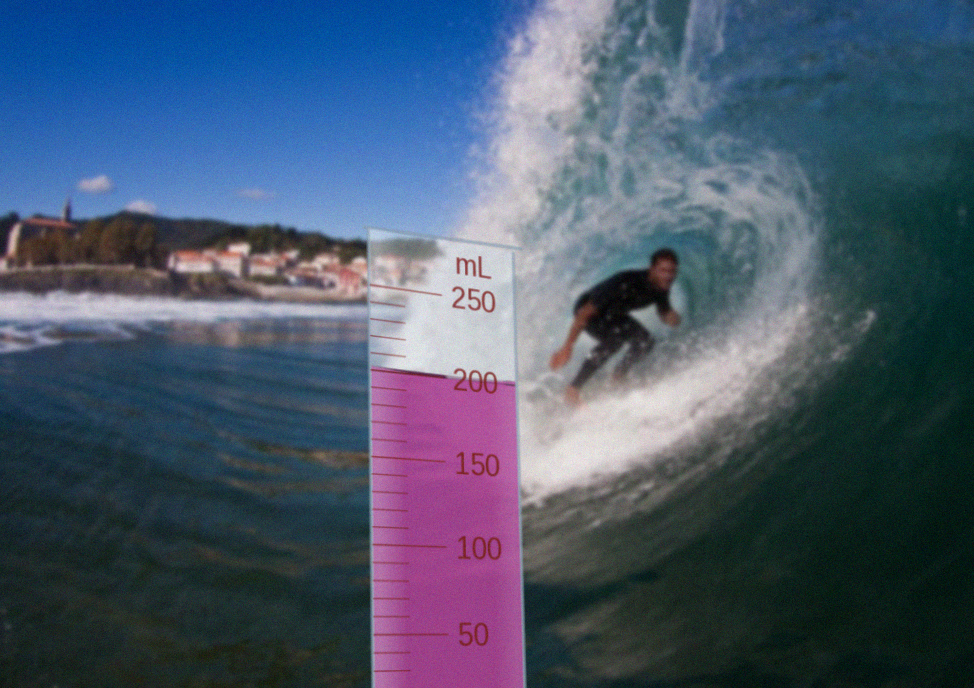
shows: 200 mL
